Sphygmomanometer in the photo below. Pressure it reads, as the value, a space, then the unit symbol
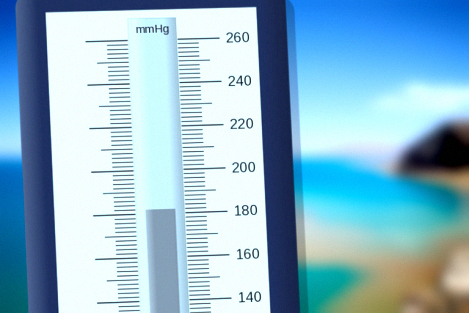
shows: 182 mmHg
